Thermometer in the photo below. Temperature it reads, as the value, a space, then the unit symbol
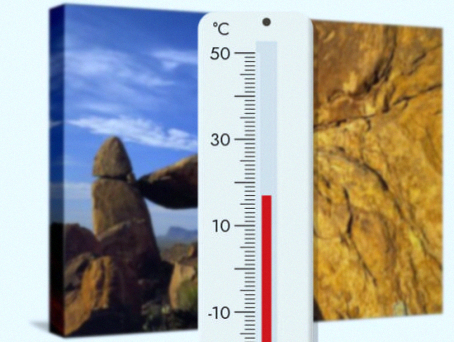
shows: 17 °C
